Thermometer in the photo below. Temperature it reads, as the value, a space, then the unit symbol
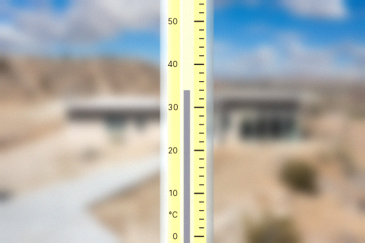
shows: 34 °C
